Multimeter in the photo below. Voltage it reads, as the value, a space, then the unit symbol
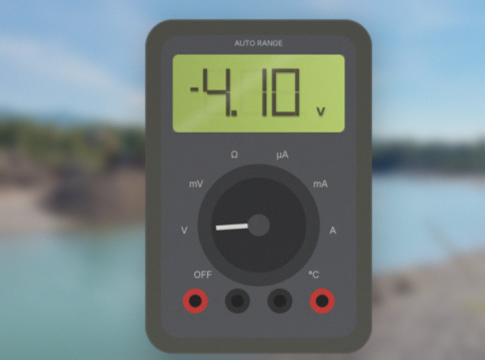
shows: -4.10 V
